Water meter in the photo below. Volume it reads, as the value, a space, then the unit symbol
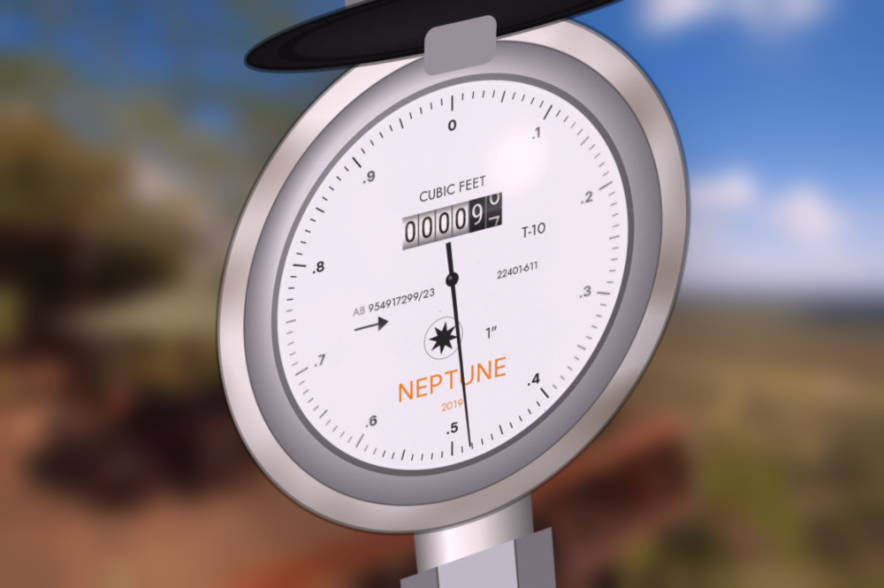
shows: 96.48 ft³
